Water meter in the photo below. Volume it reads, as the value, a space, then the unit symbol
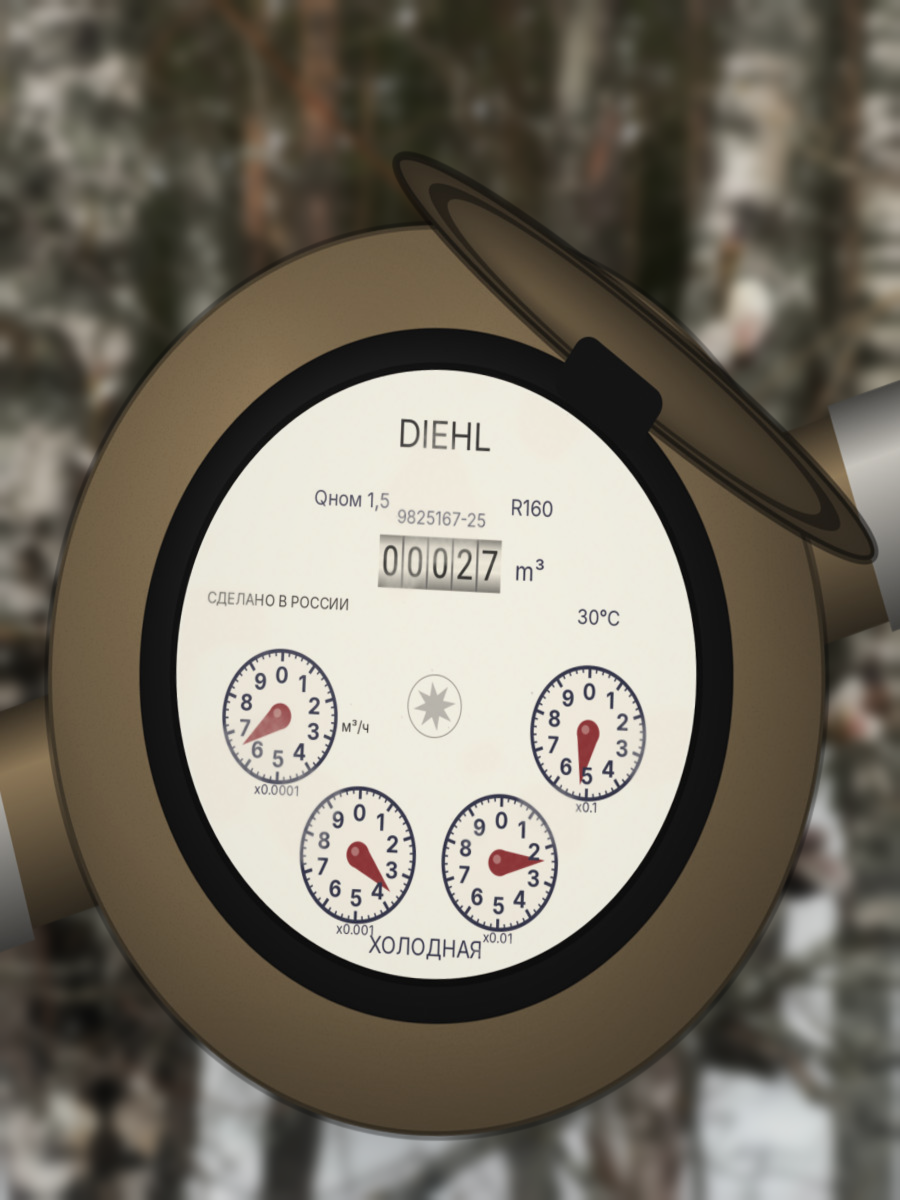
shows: 27.5236 m³
